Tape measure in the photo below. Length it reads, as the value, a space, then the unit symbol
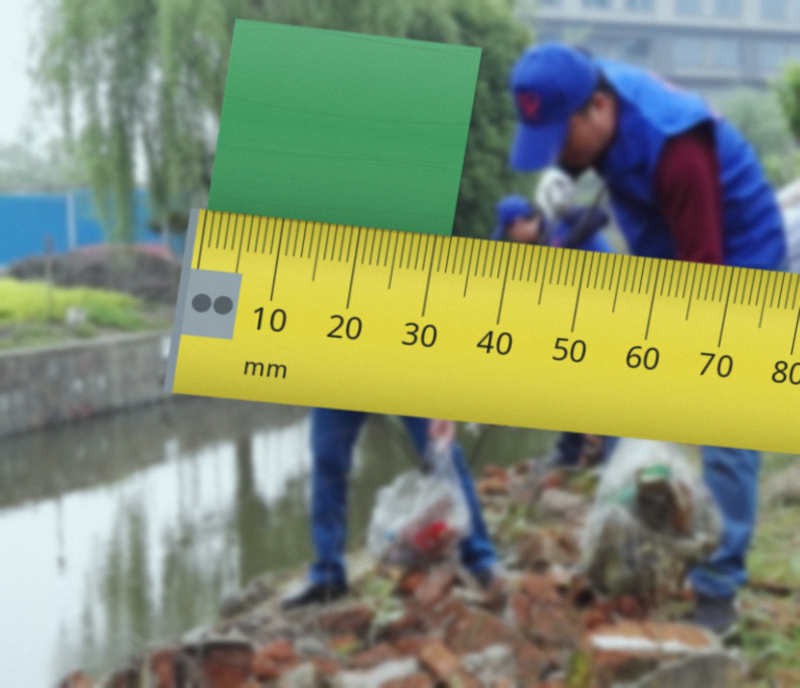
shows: 32 mm
